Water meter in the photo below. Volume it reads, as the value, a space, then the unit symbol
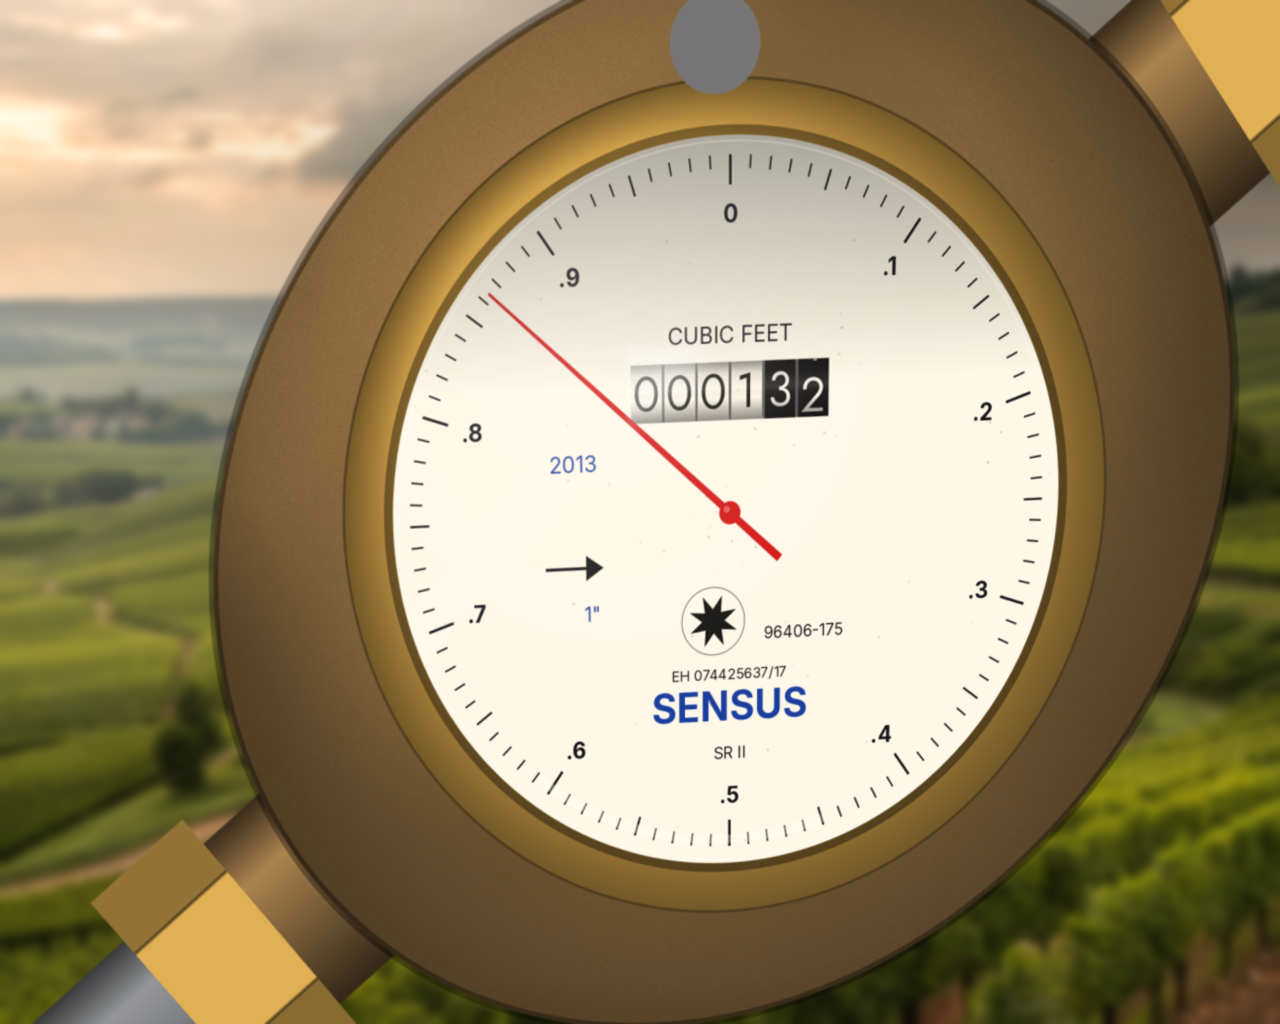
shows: 131.86 ft³
